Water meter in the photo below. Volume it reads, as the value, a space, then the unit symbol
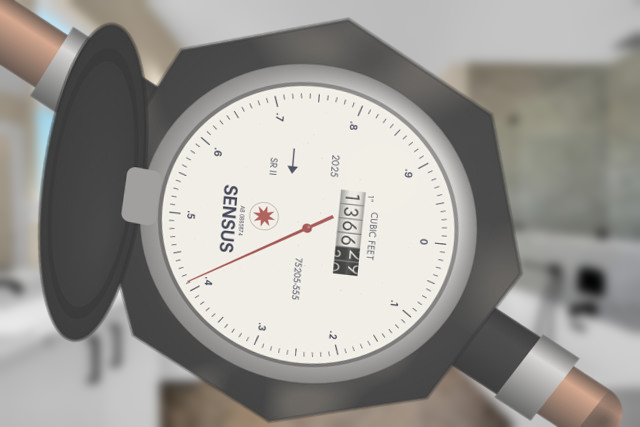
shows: 136629.41 ft³
